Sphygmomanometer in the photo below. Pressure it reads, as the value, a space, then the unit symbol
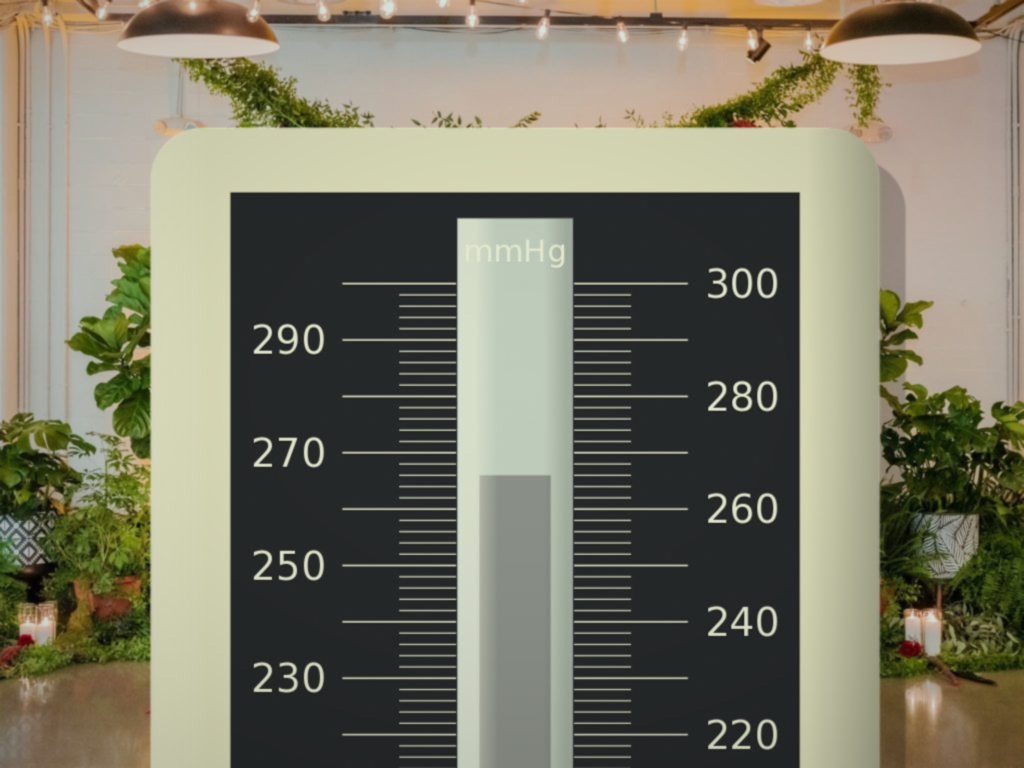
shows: 266 mmHg
